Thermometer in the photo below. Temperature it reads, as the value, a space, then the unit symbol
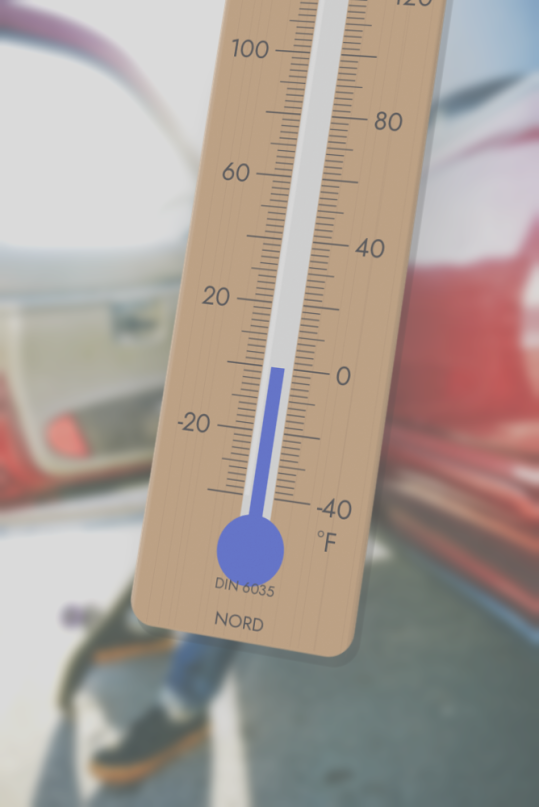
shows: 0 °F
